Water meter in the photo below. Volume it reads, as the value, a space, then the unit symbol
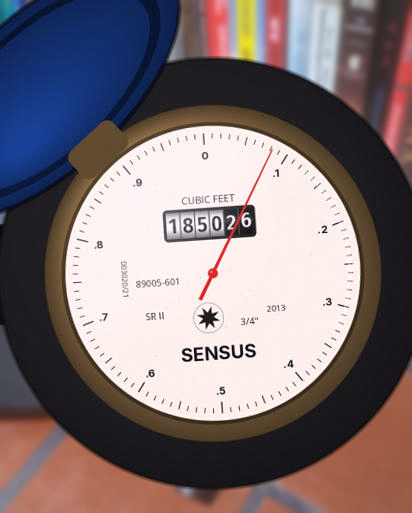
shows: 185026.08 ft³
